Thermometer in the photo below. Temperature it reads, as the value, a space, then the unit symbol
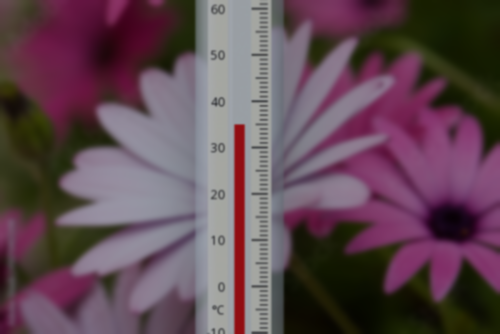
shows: 35 °C
